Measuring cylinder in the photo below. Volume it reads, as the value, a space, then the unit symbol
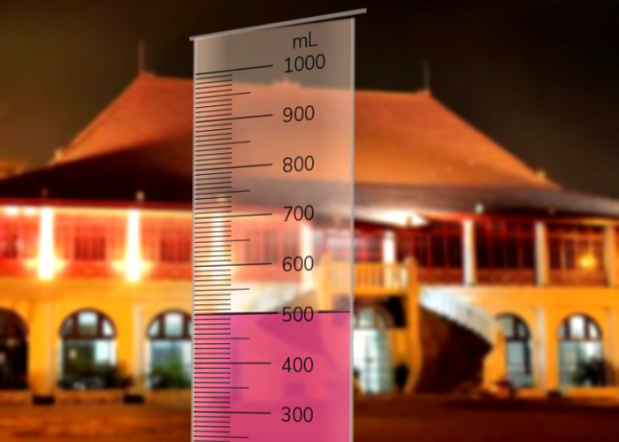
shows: 500 mL
